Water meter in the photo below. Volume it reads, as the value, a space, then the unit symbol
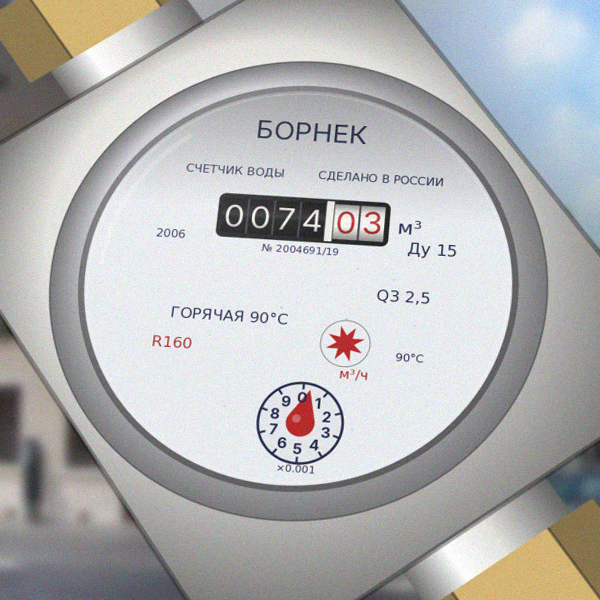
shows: 74.030 m³
